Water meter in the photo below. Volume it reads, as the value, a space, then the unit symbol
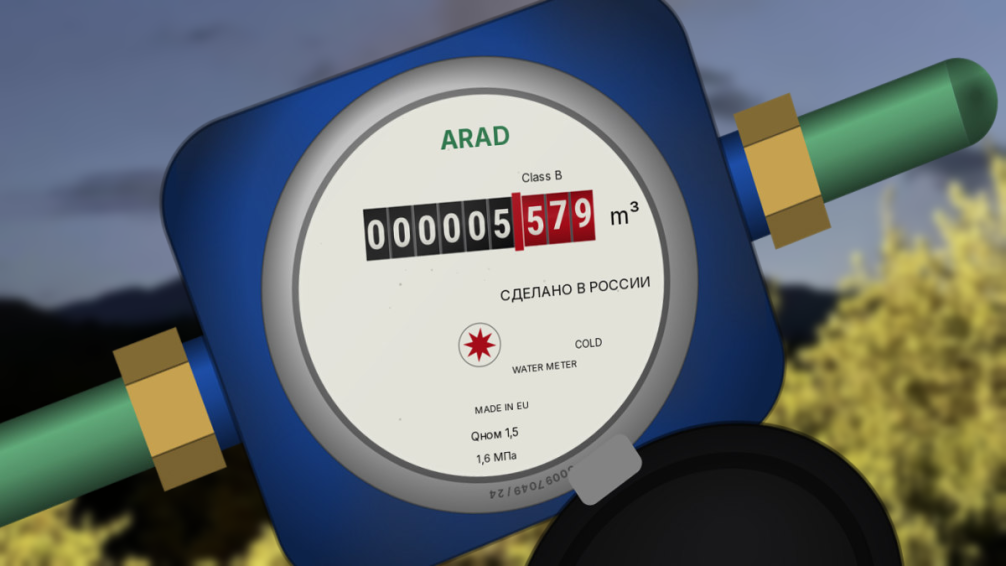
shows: 5.579 m³
